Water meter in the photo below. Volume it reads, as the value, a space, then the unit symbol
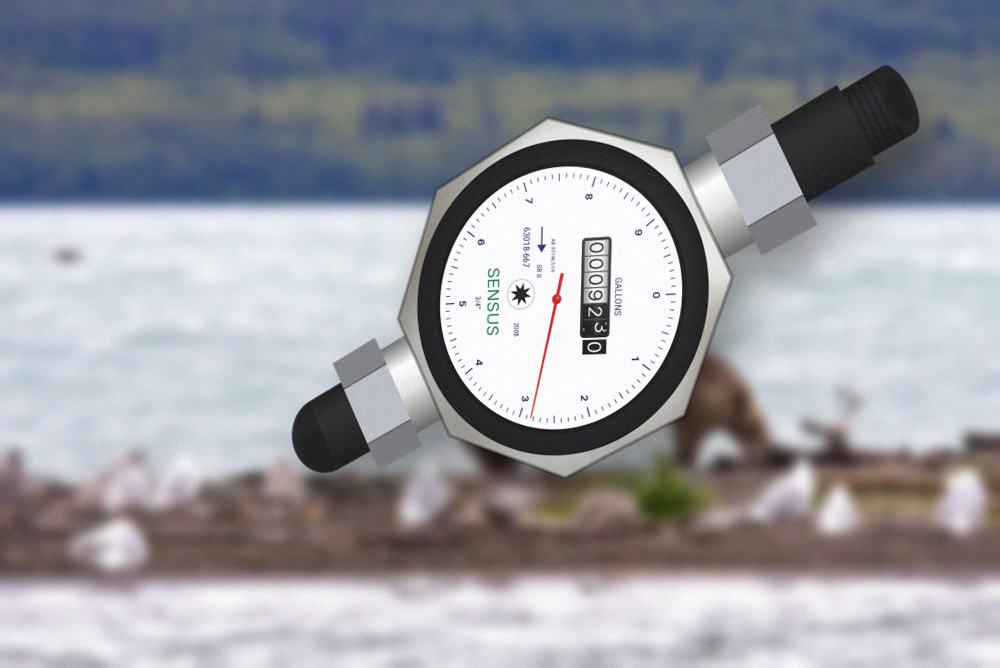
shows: 9232.8 gal
